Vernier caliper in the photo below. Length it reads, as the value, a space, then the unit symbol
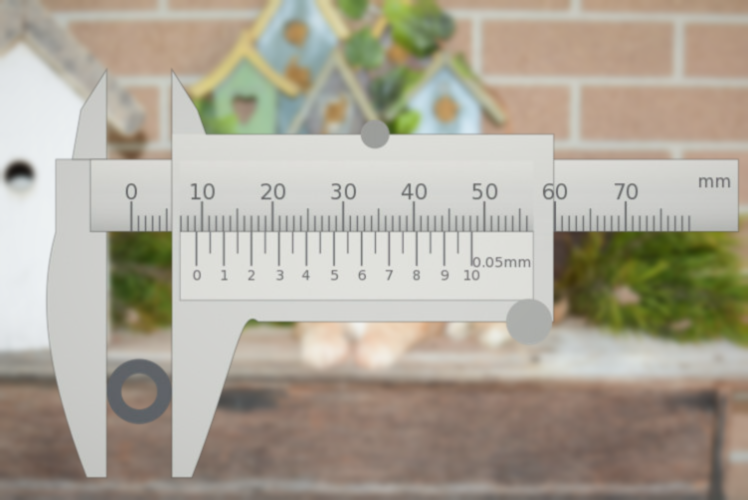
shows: 9.2 mm
